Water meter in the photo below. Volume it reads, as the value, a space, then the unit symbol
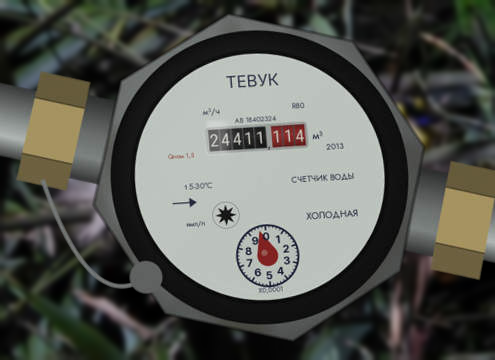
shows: 24411.1139 m³
